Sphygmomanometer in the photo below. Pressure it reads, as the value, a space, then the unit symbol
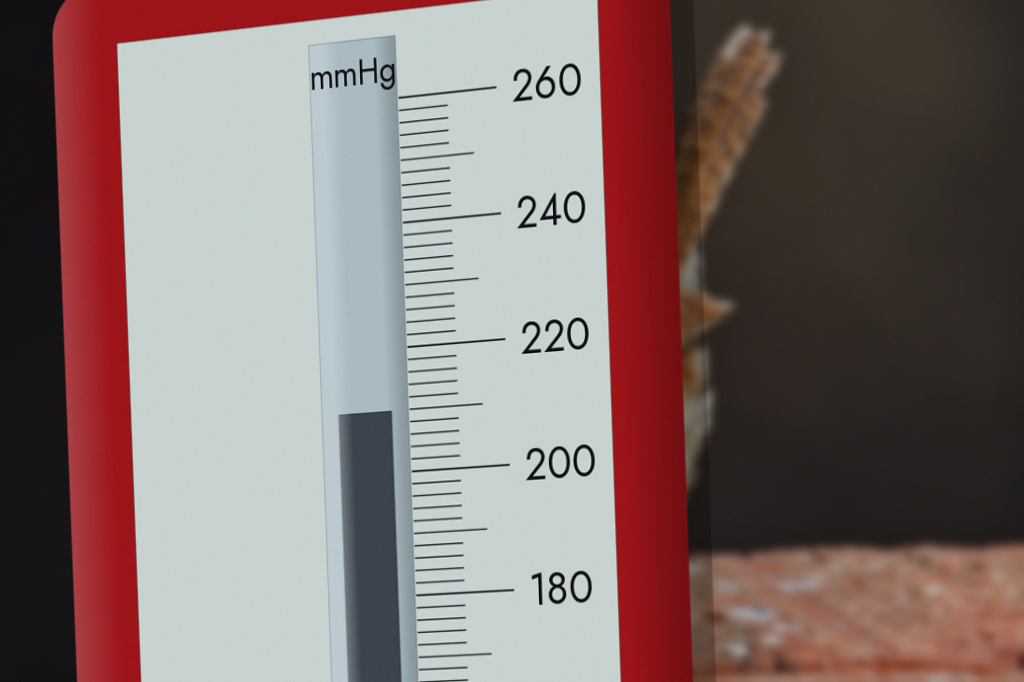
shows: 210 mmHg
